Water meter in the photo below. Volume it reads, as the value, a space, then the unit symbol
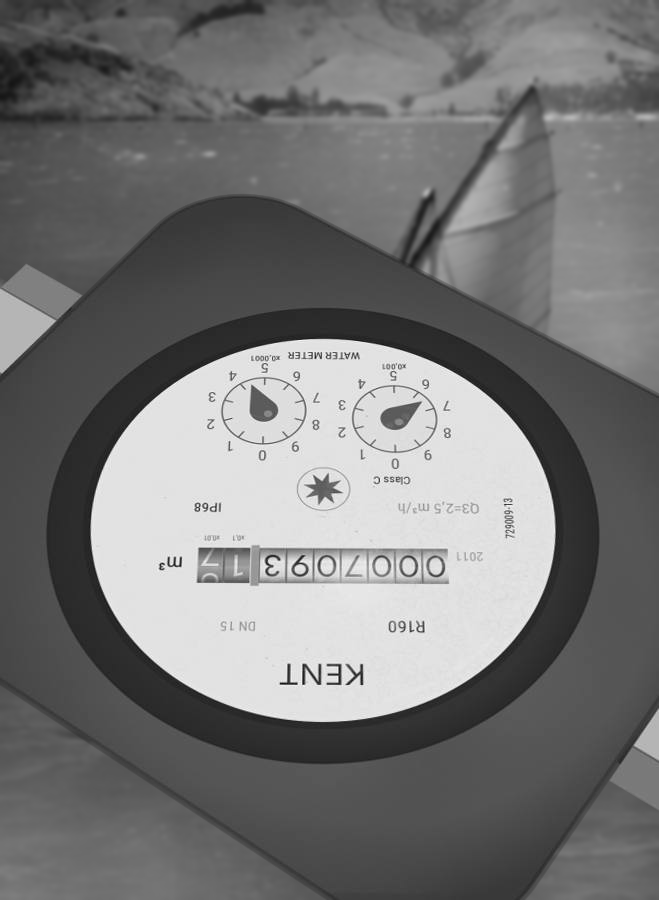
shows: 7093.1664 m³
